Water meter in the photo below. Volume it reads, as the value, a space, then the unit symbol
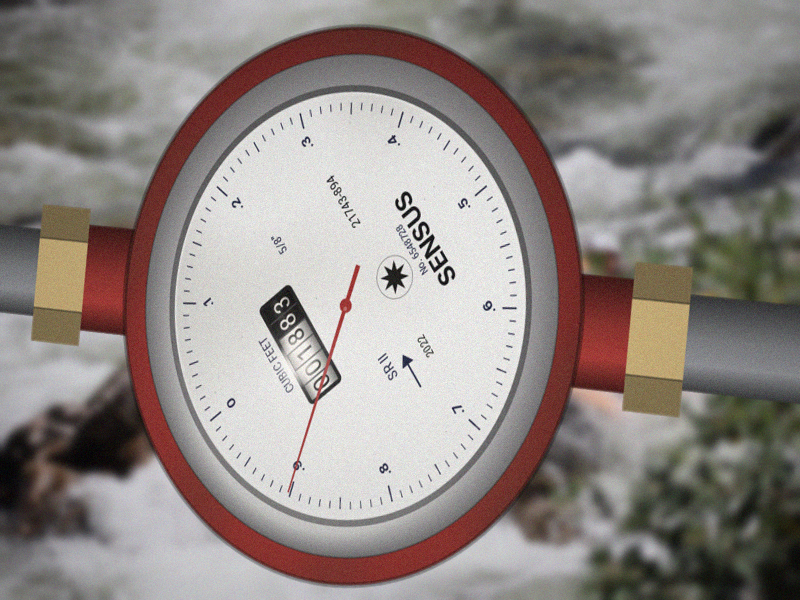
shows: 1882.90 ft³
